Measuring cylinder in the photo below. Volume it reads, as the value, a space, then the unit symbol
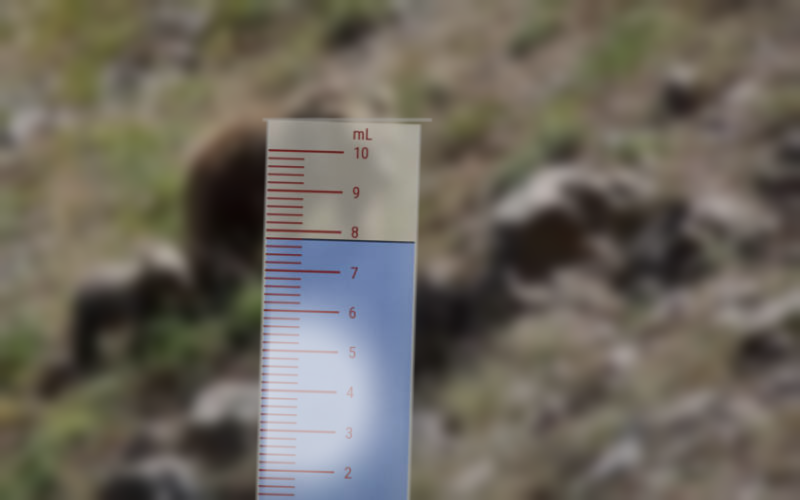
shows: 7.8 mL
